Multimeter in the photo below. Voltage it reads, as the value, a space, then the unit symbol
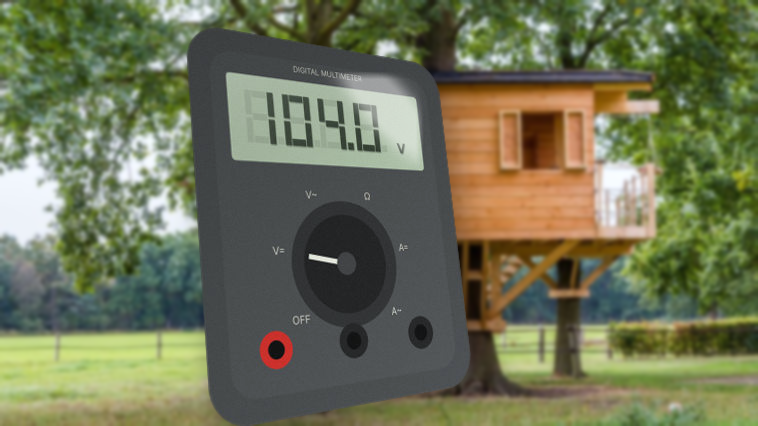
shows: 104.0 V
